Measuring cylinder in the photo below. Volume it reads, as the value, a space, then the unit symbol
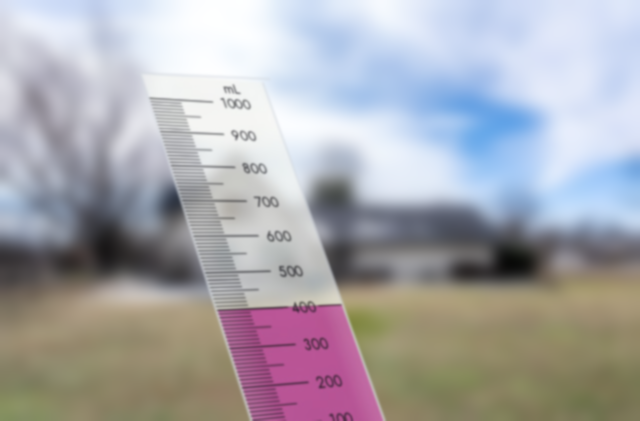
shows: 400 mL
